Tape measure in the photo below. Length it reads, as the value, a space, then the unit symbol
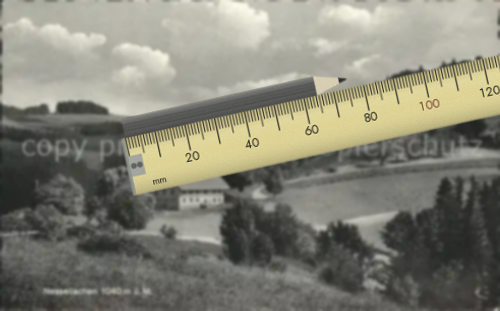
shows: 75 mm
